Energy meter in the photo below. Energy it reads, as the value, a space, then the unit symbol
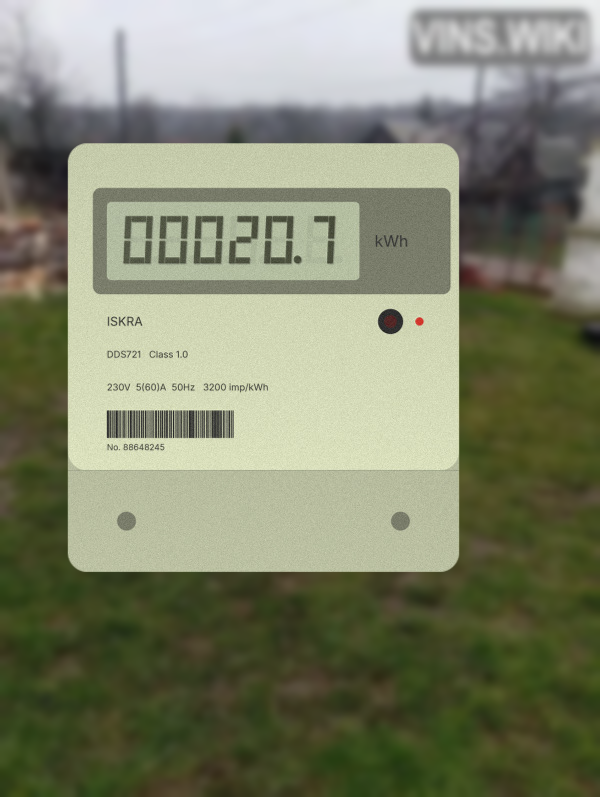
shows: 20.7 kWh
